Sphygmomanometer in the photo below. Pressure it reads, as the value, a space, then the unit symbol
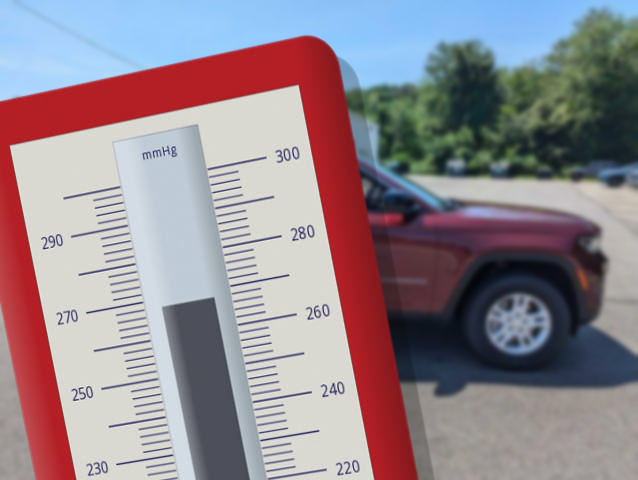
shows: 268 mmHg
